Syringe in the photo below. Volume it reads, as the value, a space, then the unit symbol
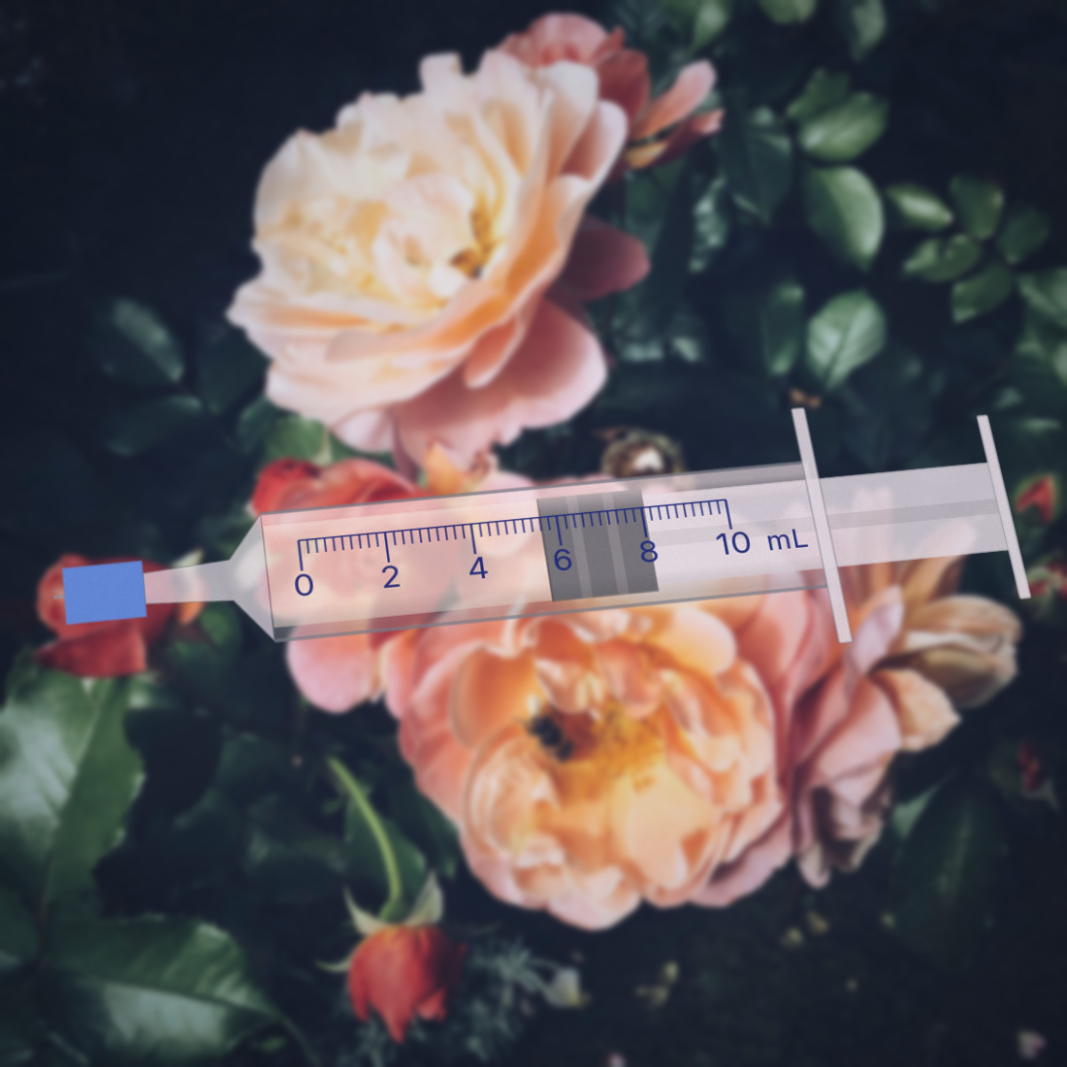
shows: 5.6 mL
